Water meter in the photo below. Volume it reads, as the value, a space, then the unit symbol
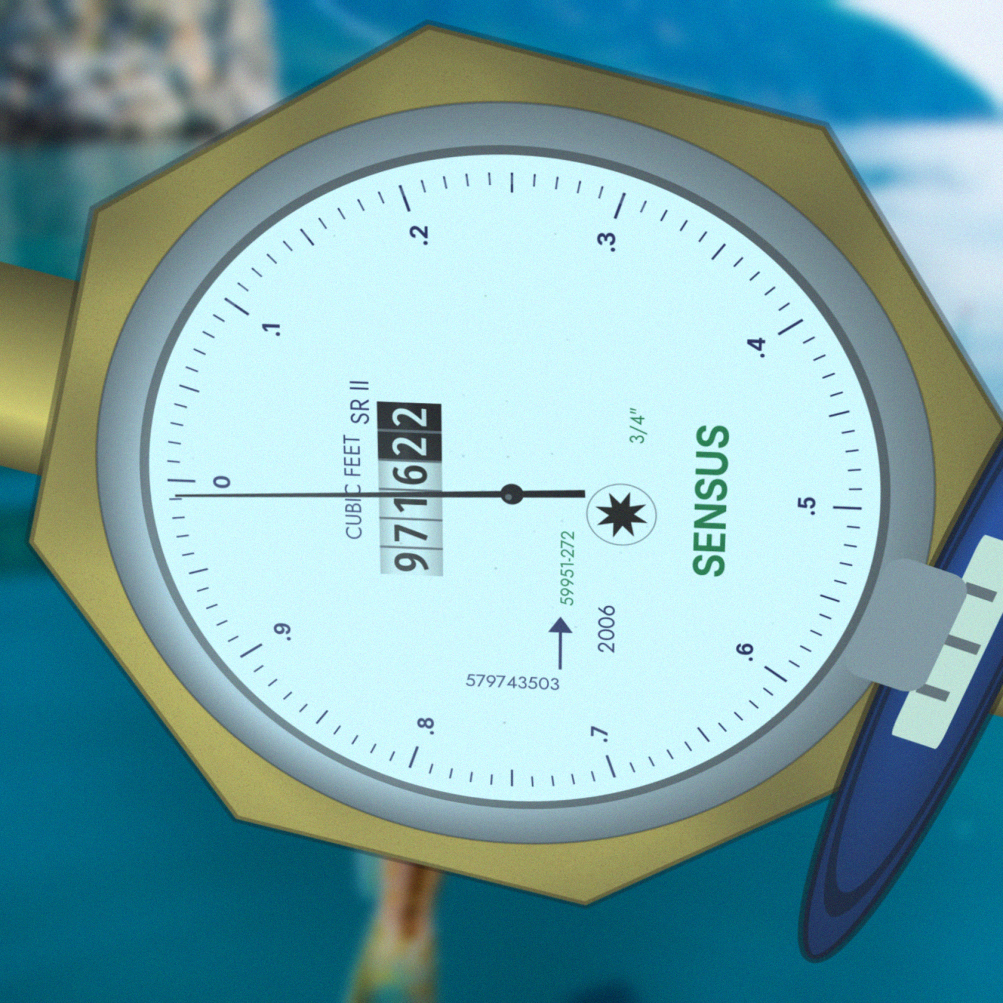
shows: 971621.99 ft³
